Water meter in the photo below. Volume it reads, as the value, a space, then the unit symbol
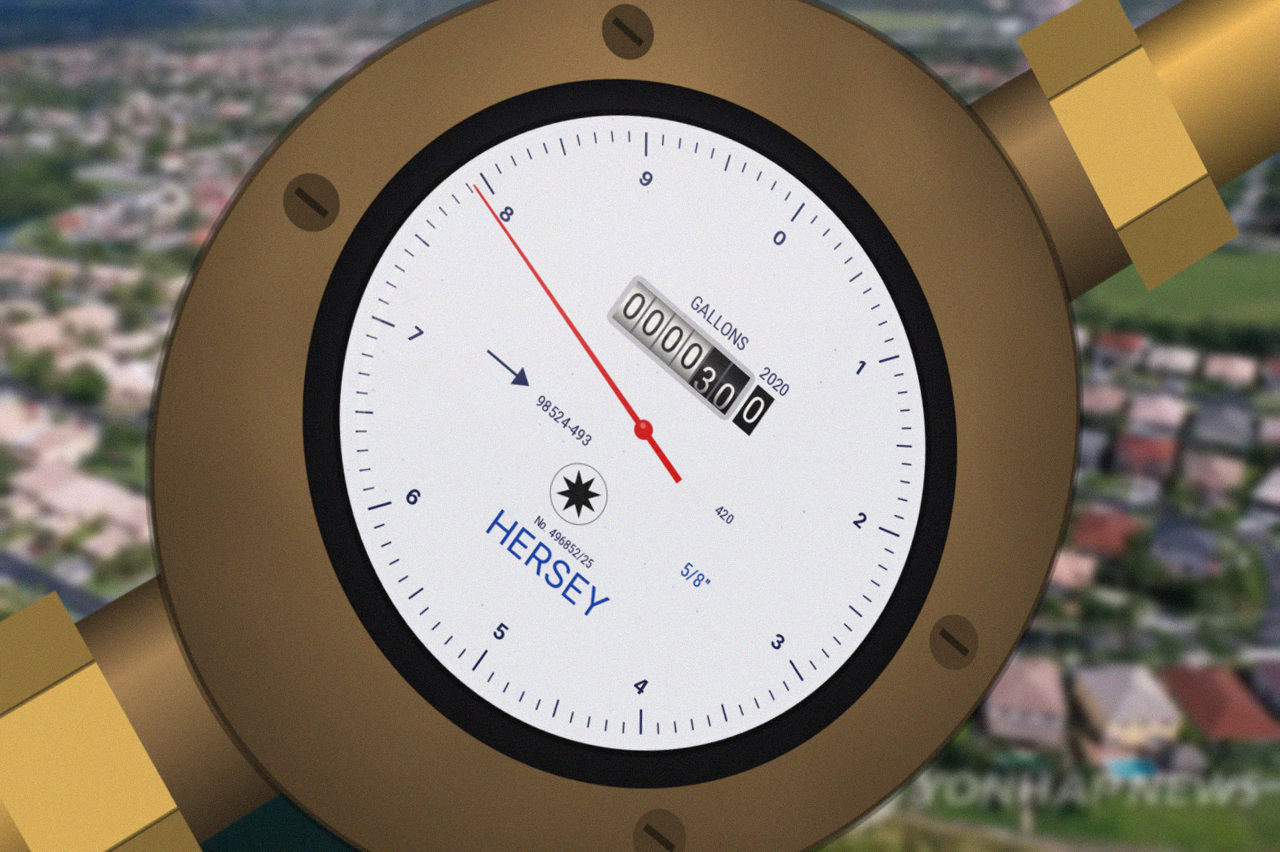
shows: 297.9 gal
